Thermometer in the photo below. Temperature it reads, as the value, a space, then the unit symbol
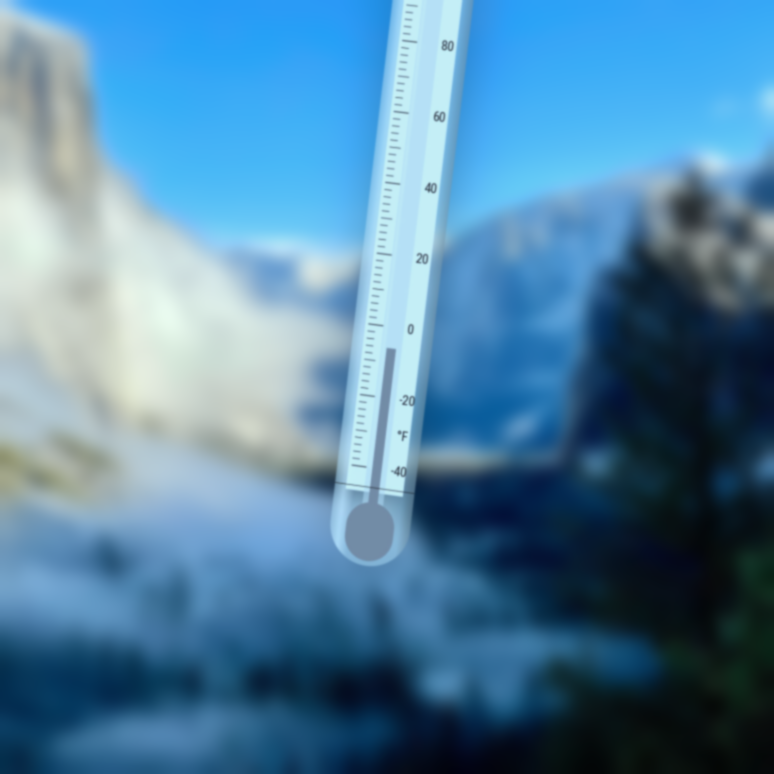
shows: -6 °F
